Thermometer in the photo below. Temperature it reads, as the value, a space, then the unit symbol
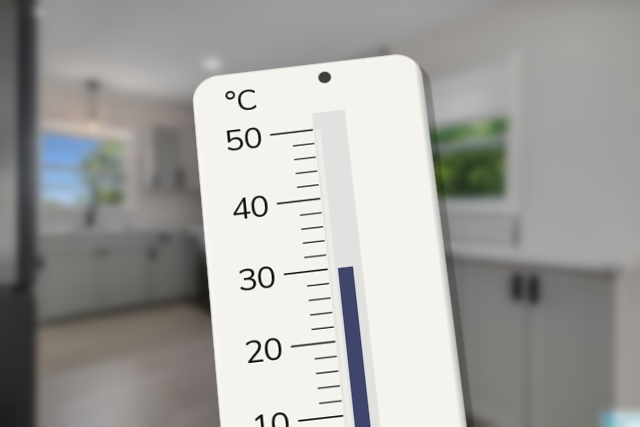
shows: 30 °C
